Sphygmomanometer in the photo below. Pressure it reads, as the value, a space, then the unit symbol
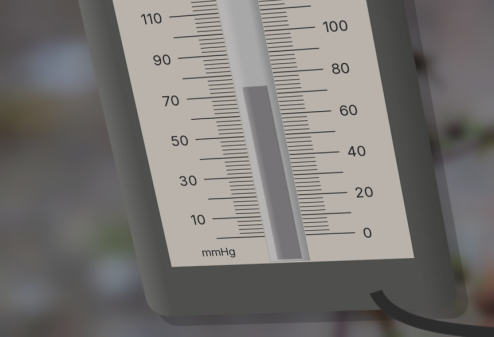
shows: 74 mmHg
